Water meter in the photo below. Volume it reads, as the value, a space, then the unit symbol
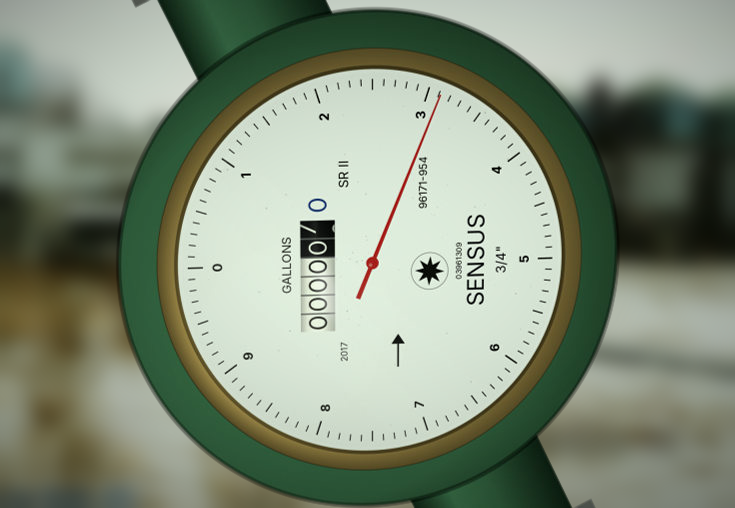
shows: 73.1 gal
